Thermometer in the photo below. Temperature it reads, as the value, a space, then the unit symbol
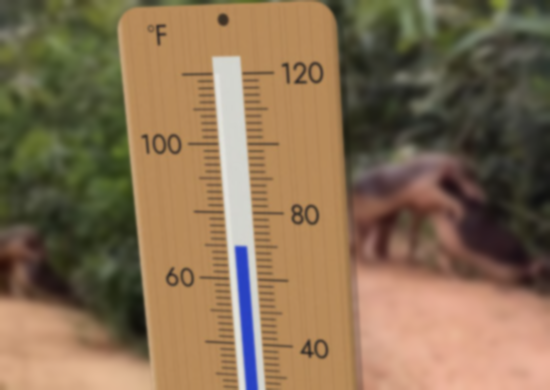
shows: 70 °F
